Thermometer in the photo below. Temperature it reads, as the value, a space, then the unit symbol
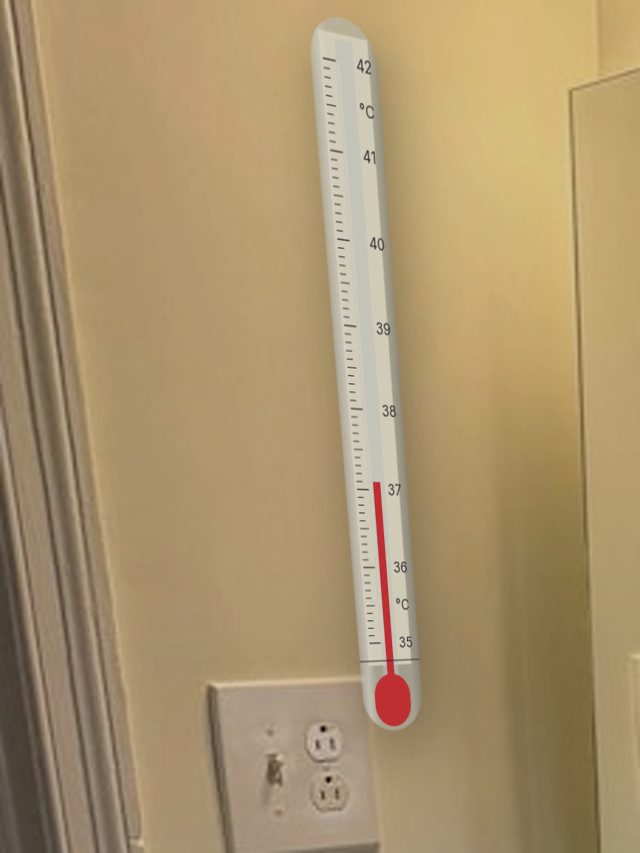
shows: 37.1 °C
